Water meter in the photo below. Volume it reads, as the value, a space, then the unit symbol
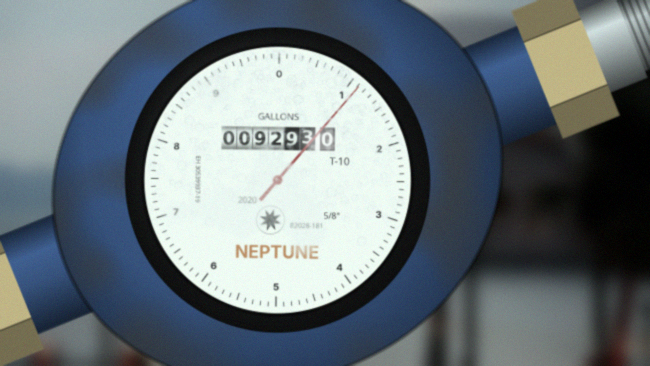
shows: 92931.1 gal
